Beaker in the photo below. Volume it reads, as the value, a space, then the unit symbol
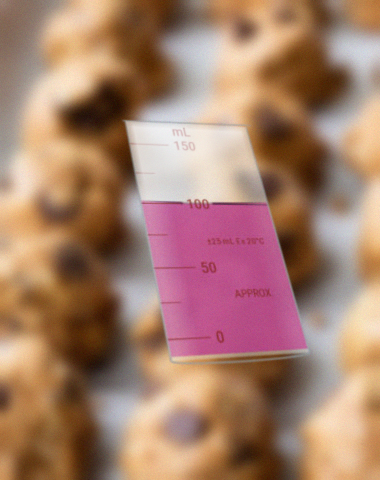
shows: 100 mL
